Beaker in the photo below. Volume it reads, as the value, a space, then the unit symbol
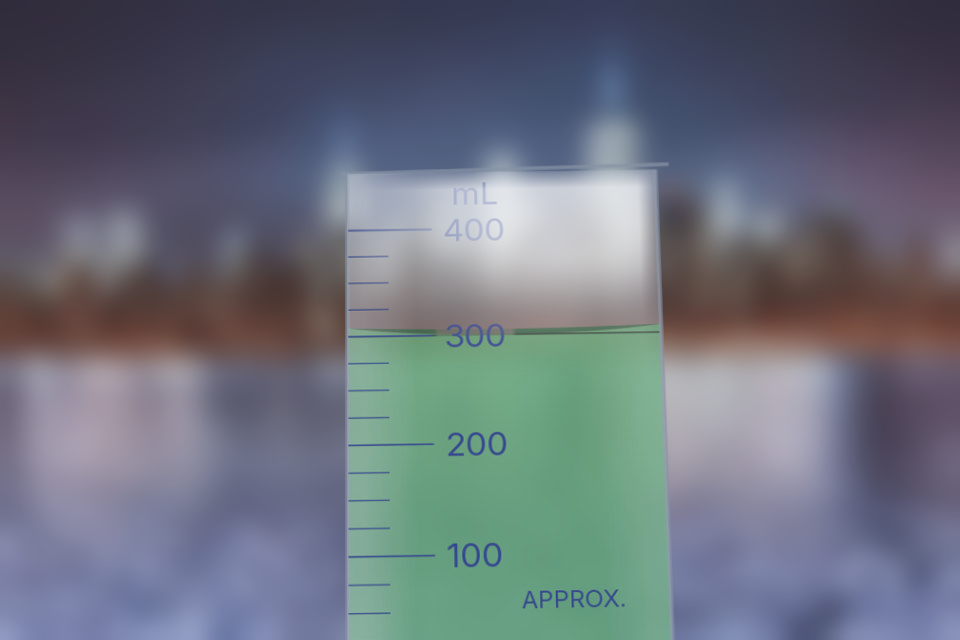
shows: 300 mL
